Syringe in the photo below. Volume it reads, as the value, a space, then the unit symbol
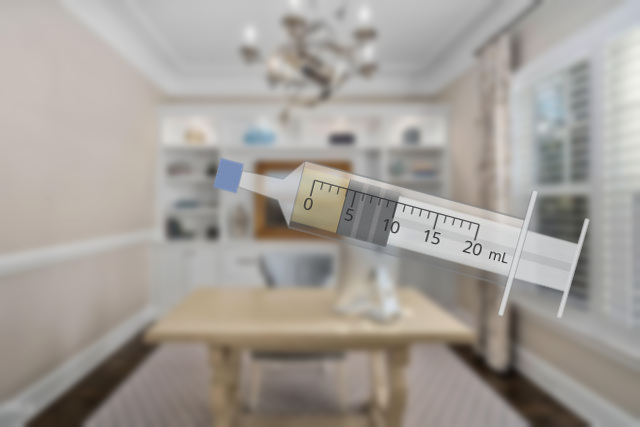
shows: 4 mL
